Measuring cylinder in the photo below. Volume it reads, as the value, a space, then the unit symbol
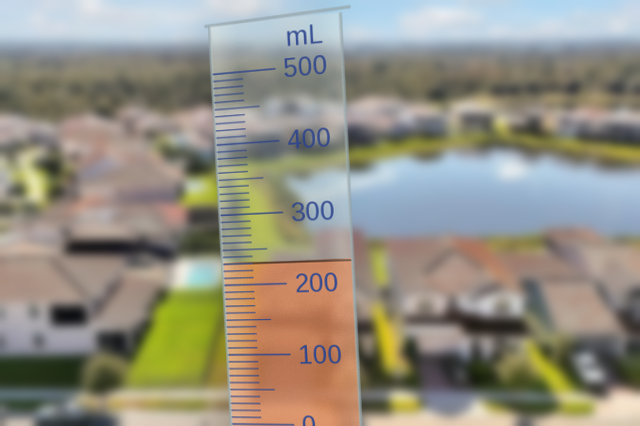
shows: 230 mL
